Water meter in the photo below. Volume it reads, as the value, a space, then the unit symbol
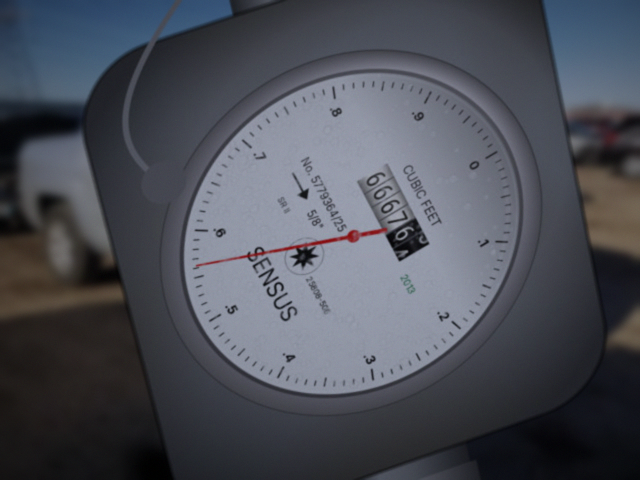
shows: 666763.56 ft³
